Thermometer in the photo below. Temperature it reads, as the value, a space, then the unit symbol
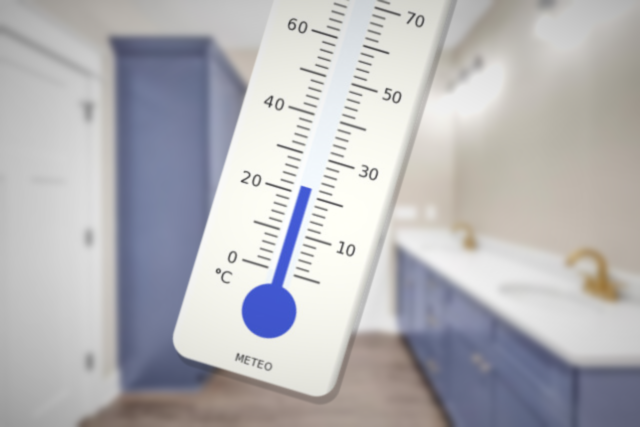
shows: 22 °C
